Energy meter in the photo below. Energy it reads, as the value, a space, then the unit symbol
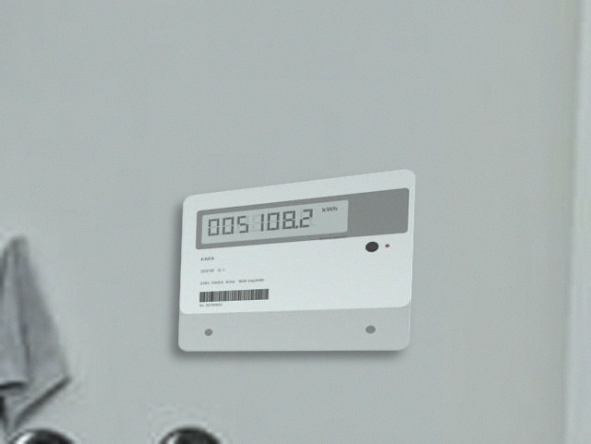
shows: 5108.2 kWh
